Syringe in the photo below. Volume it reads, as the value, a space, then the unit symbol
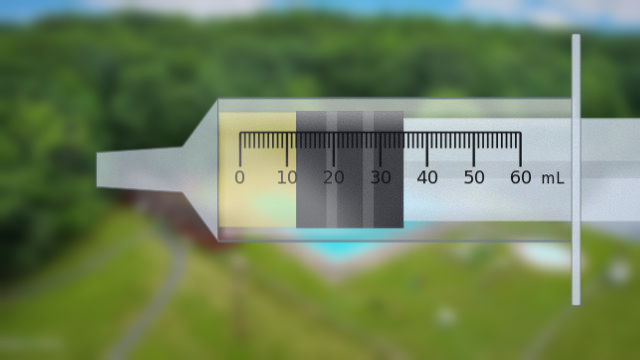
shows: 12 mL
